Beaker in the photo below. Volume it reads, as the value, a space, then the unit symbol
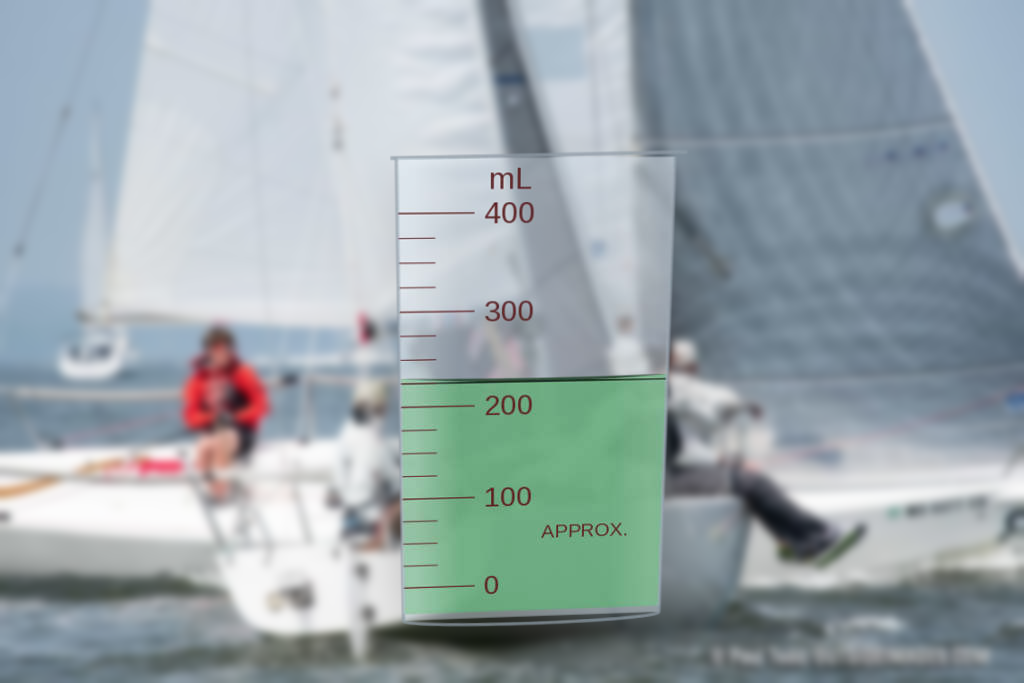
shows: 225 mL
